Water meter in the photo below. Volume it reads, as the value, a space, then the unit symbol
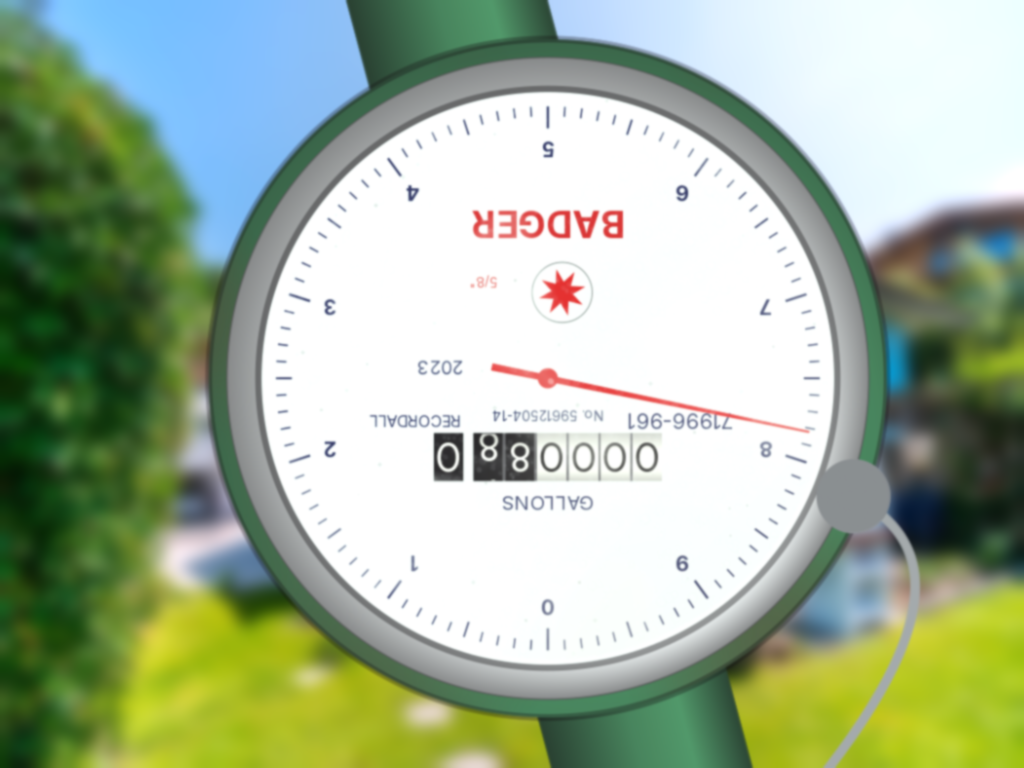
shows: 877.8 gal
